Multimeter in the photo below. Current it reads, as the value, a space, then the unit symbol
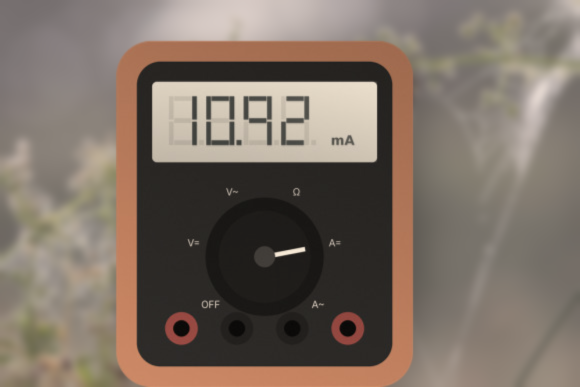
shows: 10.92 mA
